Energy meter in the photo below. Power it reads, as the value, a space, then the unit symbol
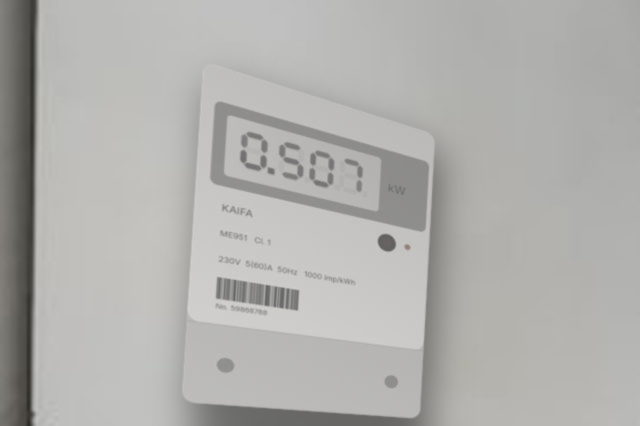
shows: 0.507 kW
